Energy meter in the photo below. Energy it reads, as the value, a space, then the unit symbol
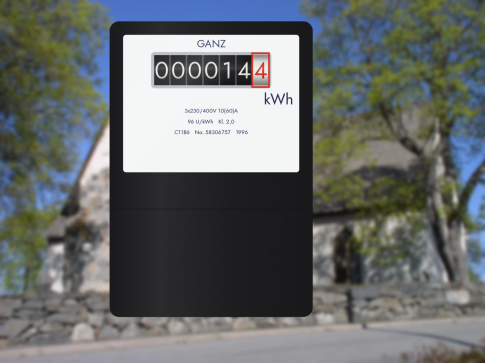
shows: 14.4 kWh
